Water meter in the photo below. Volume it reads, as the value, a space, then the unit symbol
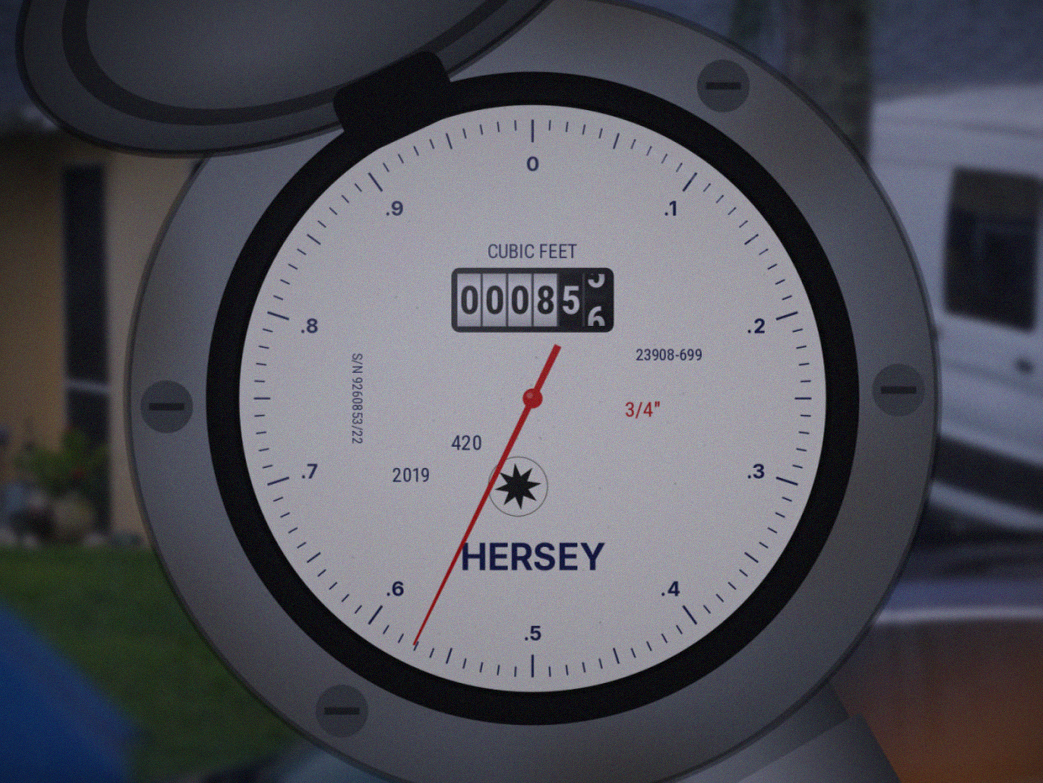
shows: 855.57 ft³
